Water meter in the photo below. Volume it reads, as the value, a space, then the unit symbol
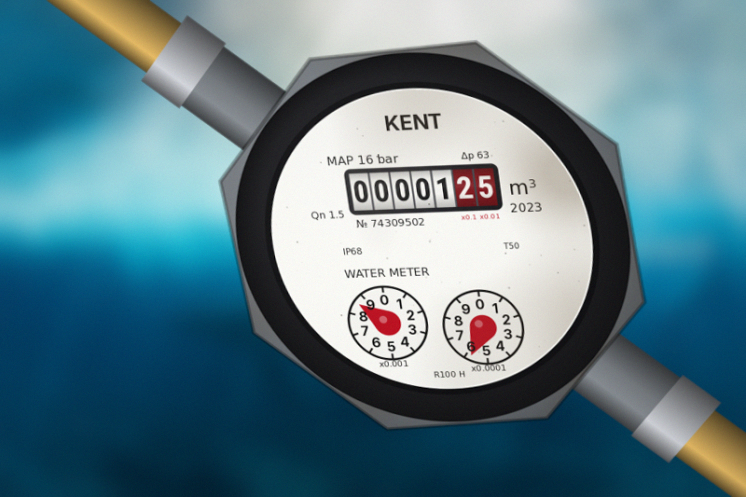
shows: 1.2585 m³
